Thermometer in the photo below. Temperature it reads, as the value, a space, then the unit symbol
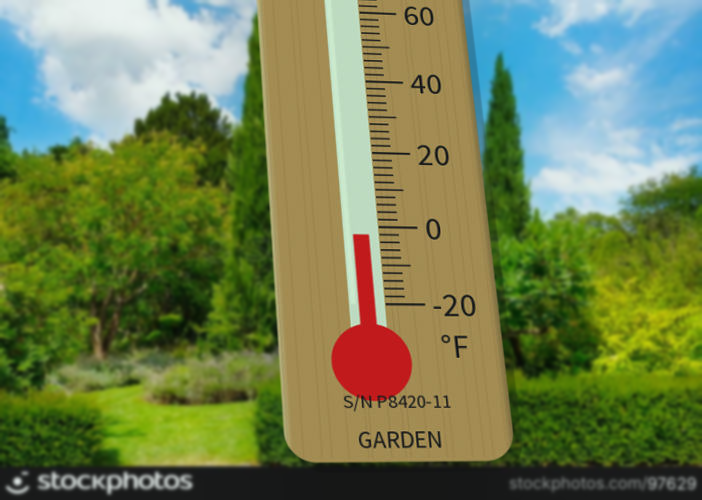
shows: -2 °F
